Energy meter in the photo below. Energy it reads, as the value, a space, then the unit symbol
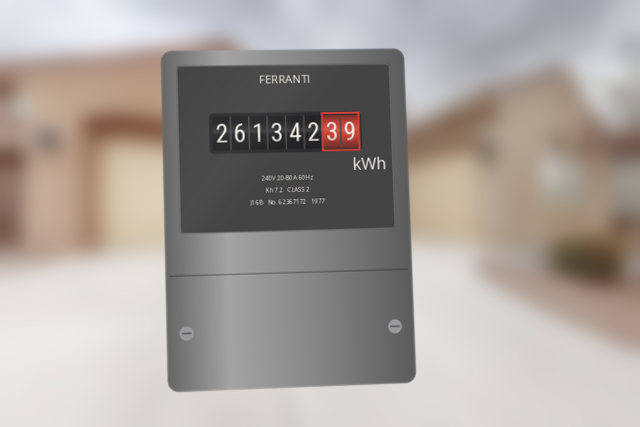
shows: 261342.39 kWh
